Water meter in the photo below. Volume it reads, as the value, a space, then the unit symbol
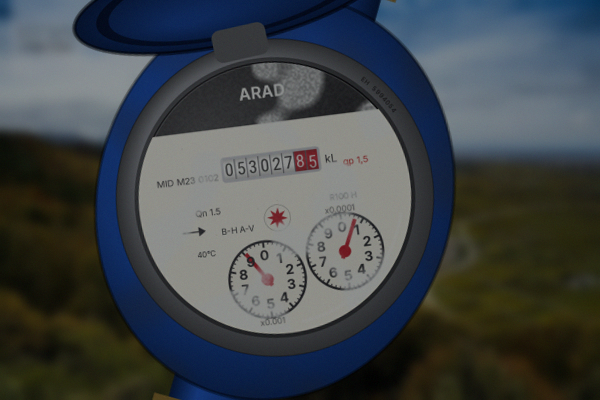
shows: 53027.8490 kL
